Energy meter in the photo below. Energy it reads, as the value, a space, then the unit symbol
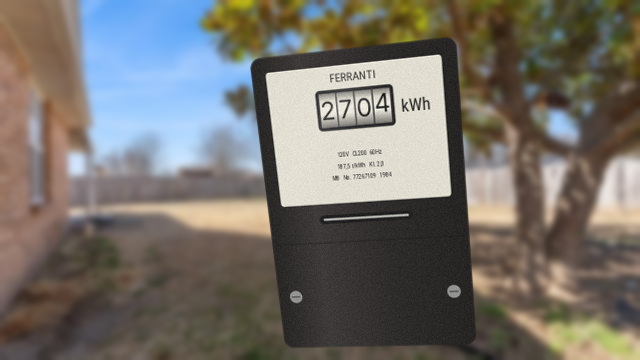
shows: 2704 kWh
